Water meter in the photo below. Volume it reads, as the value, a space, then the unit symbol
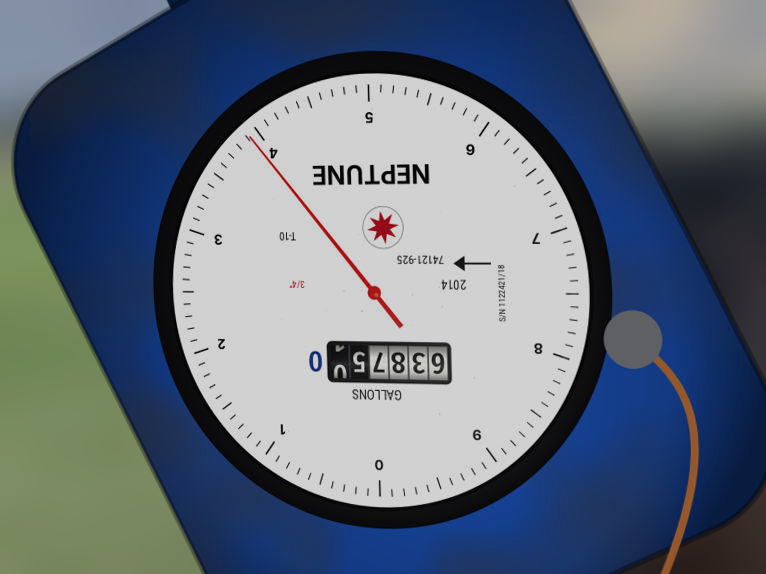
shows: 6387503.9 gal
